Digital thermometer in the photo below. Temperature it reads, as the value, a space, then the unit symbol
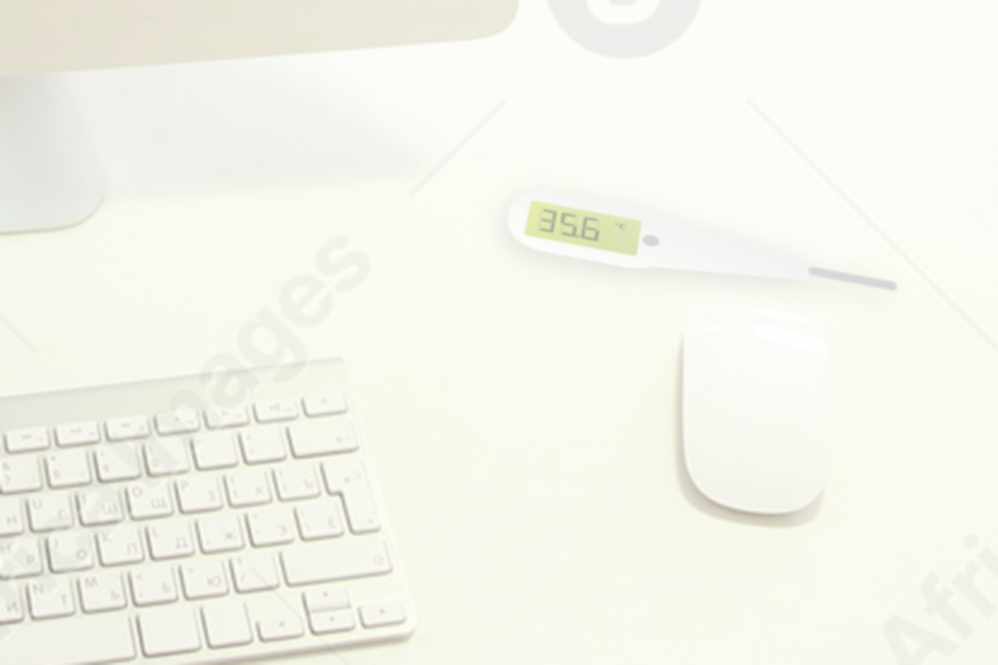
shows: 35.6 °C
